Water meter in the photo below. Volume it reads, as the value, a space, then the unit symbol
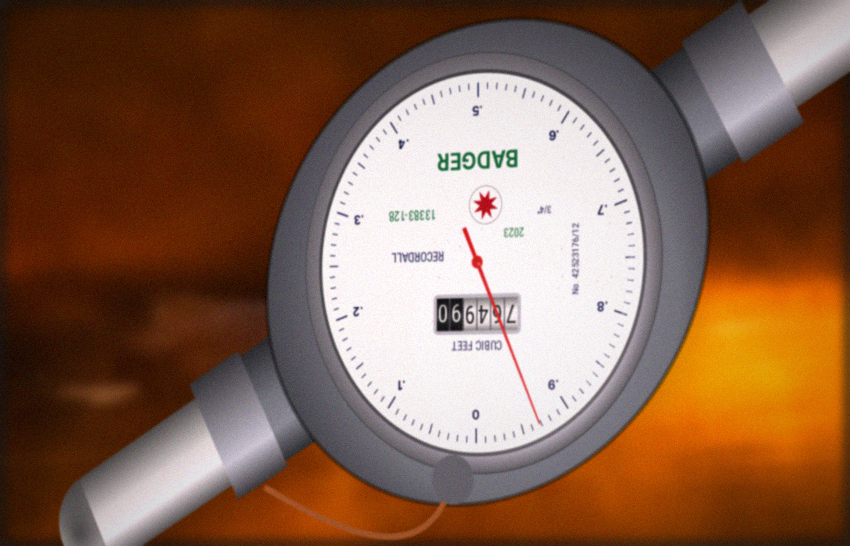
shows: 764989.93 ft³
